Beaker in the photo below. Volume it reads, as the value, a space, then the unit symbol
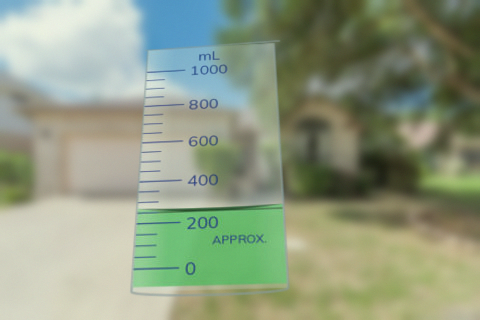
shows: 250 mL
